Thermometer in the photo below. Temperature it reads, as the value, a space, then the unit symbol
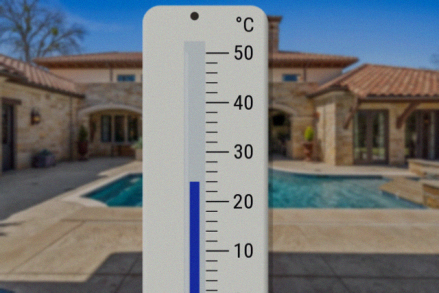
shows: 24 °C
